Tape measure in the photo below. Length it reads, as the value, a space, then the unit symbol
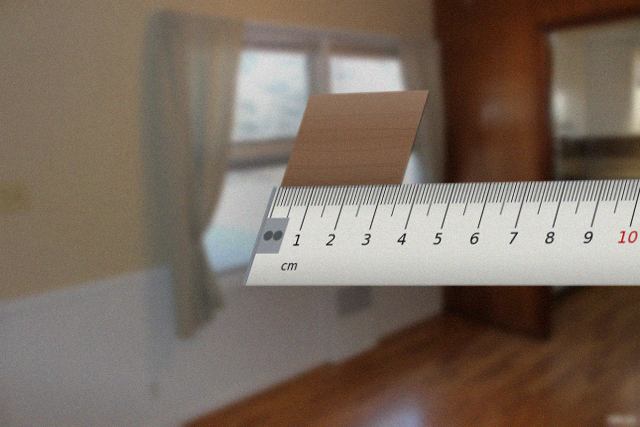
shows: 3.5 cm
